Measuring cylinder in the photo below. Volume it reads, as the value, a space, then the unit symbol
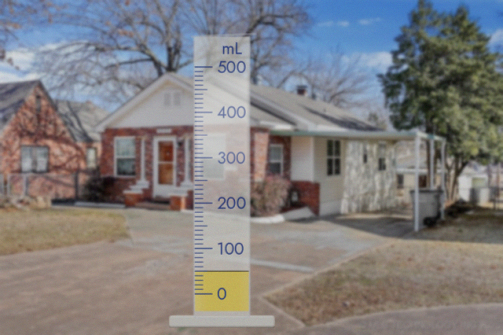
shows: 50 mL
